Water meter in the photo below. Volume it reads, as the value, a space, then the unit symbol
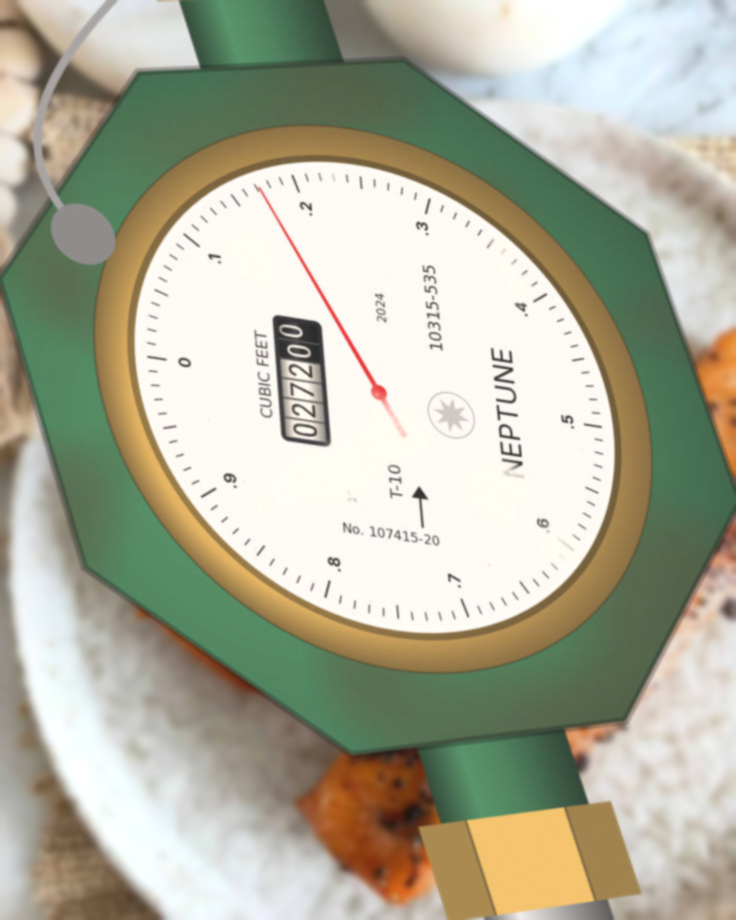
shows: 27200.17 ft³
